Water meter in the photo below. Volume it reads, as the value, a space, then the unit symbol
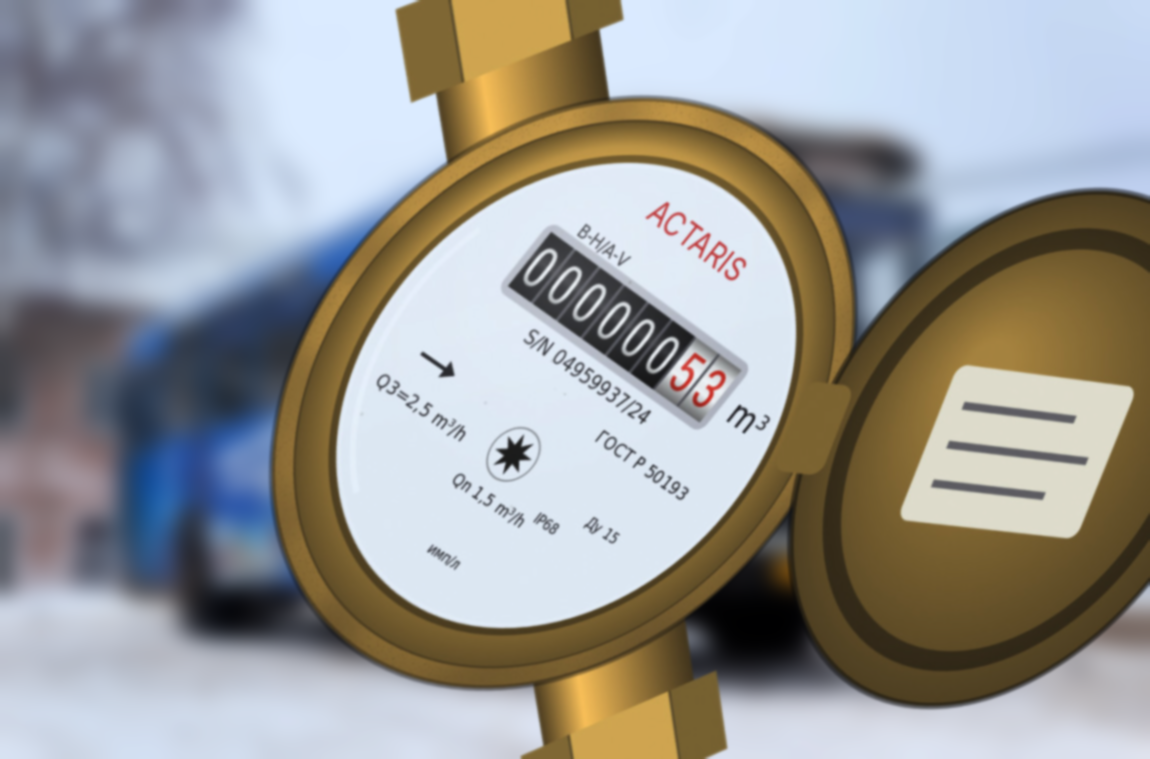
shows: 0.53 m³
